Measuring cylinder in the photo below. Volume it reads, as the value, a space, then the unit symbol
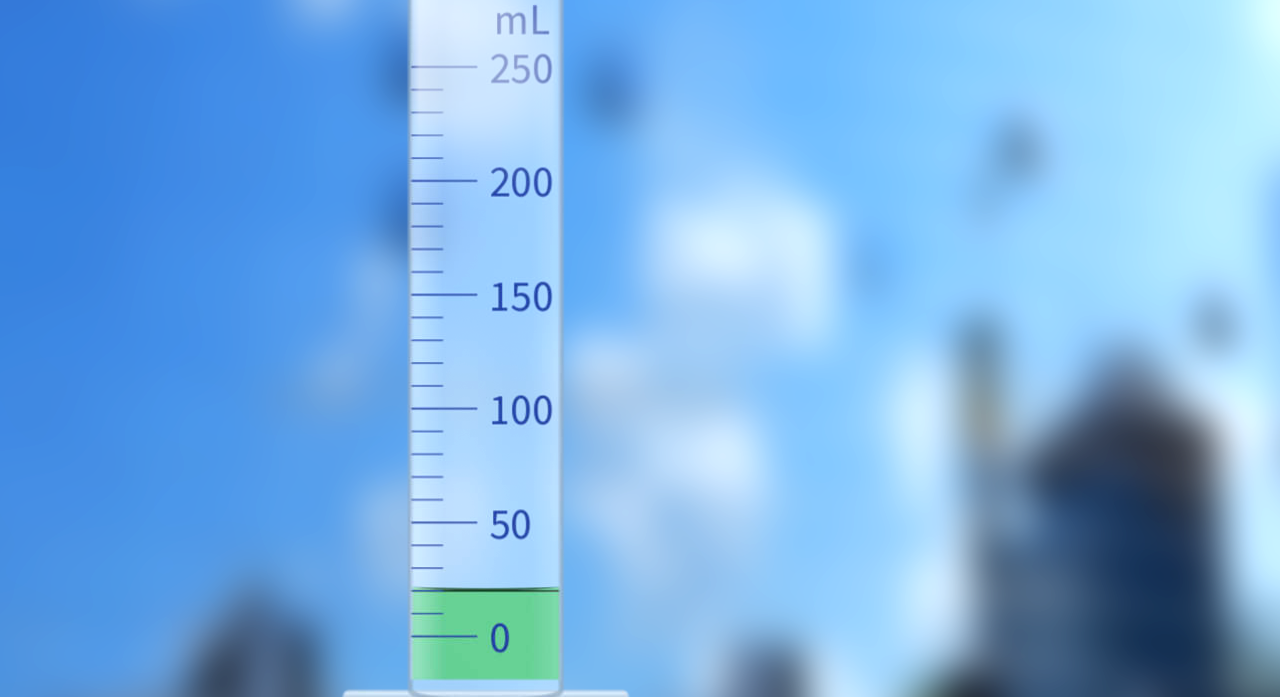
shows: 20 mL
